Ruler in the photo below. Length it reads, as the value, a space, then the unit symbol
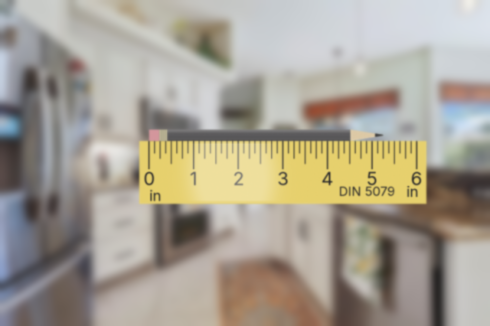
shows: 5.25 in
